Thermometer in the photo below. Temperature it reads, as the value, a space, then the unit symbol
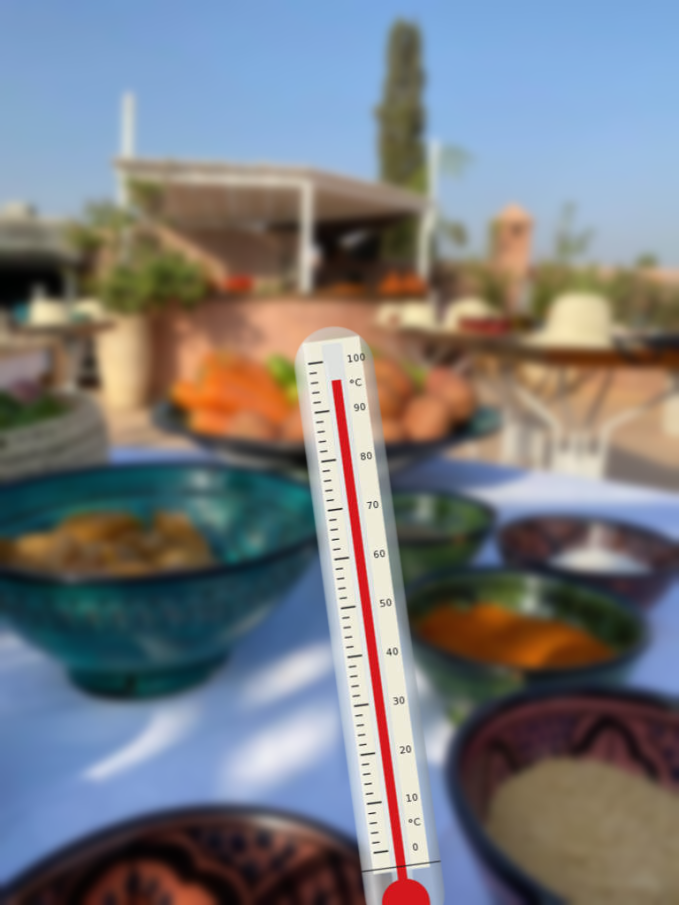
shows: 96 °C
